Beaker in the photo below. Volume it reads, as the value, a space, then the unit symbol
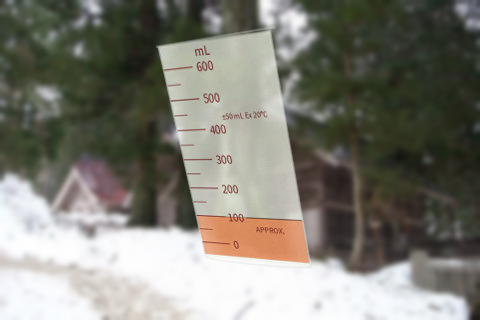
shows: 100 mL
